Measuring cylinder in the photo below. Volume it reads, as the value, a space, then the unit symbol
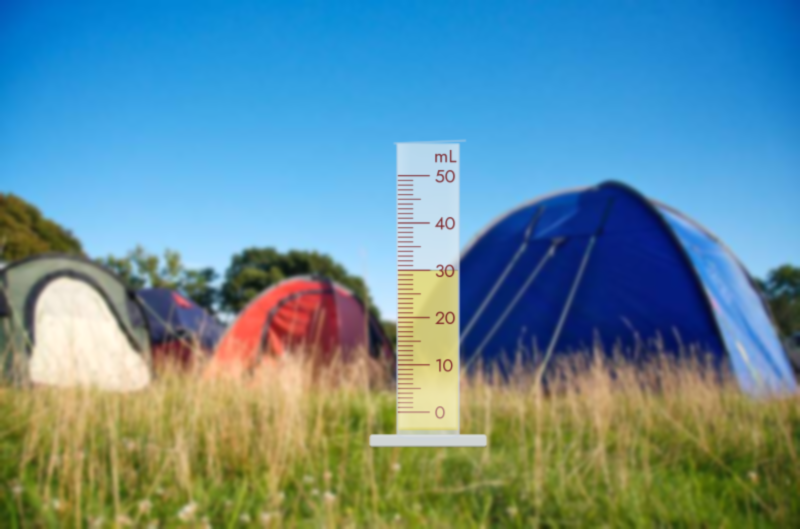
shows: 30 mL
